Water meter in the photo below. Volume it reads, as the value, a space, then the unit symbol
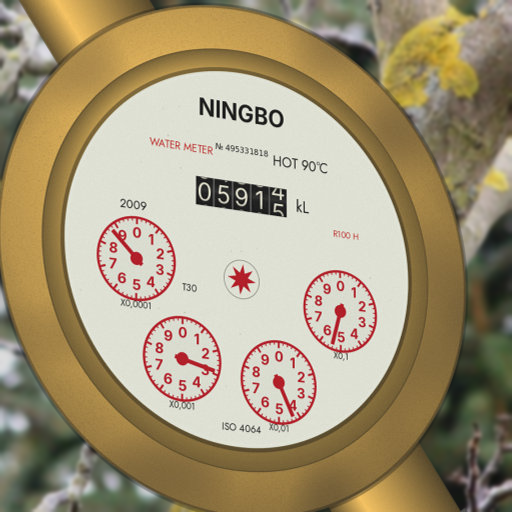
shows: 5914.5428 kL
